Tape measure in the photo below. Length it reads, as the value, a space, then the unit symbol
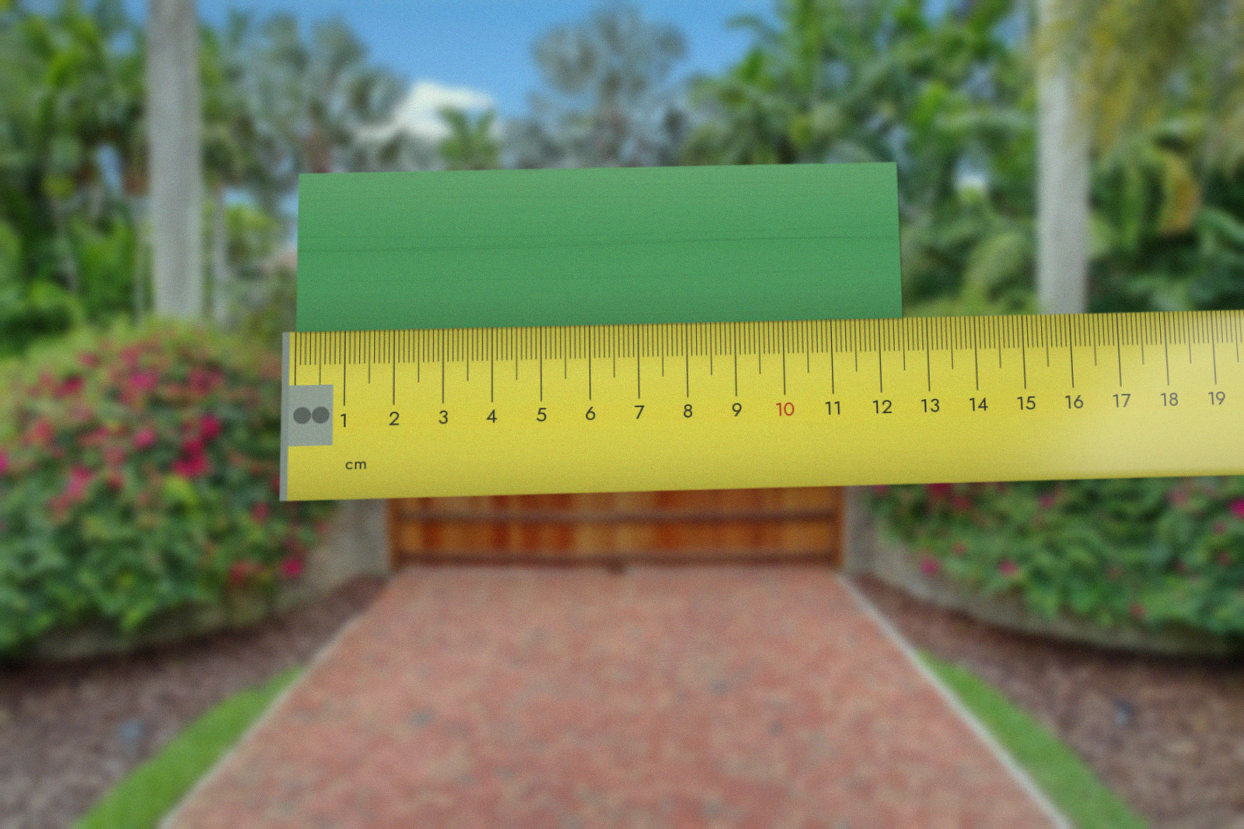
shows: 12.5 cm
